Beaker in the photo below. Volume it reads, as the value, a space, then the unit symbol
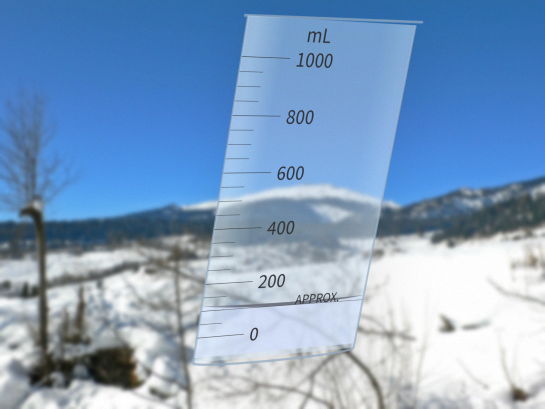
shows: 100 mL
